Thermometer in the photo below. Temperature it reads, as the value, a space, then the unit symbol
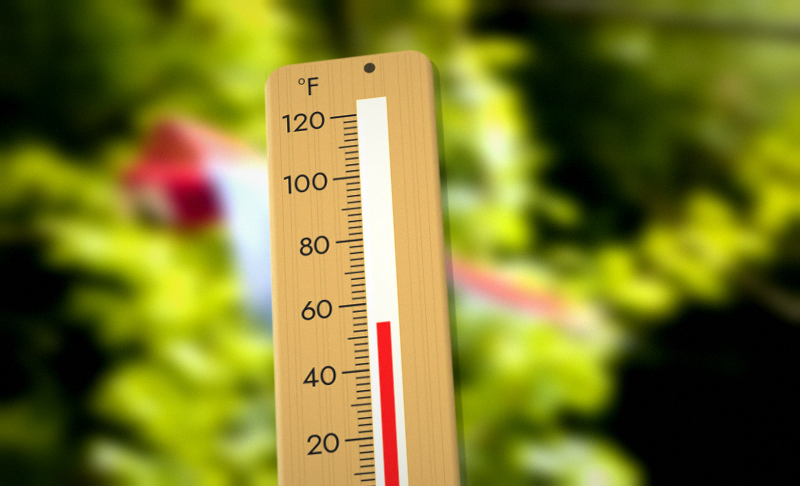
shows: 54 °F
